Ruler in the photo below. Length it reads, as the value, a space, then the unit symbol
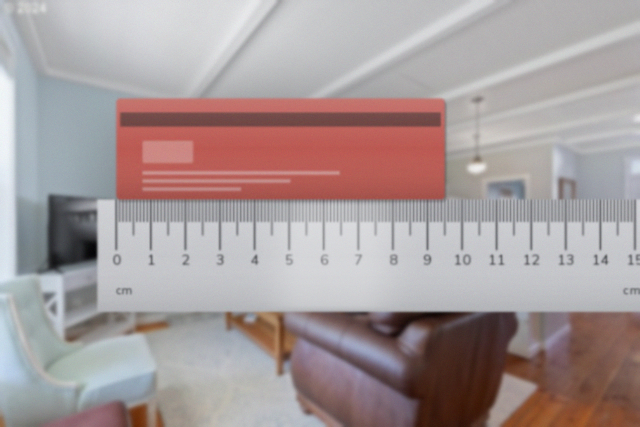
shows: 9.5 cm
